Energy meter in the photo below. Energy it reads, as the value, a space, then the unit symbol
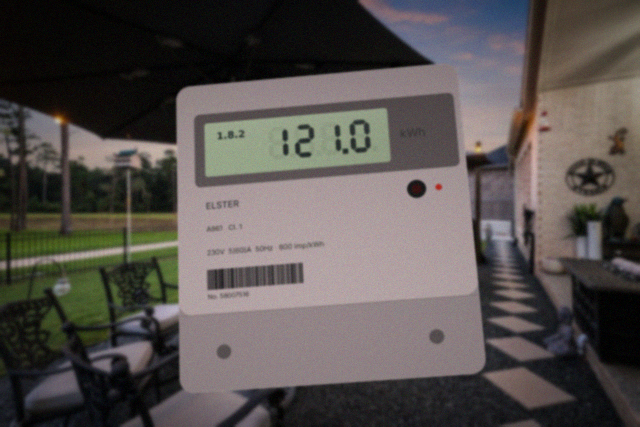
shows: 121.0 kWh
